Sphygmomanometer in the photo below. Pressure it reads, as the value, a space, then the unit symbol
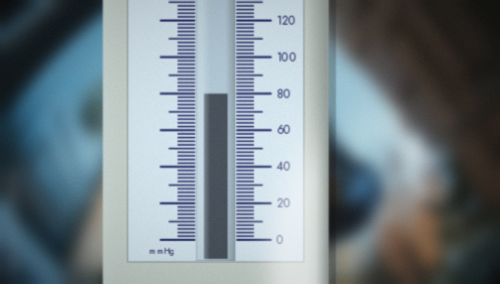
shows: 80 mmHg
